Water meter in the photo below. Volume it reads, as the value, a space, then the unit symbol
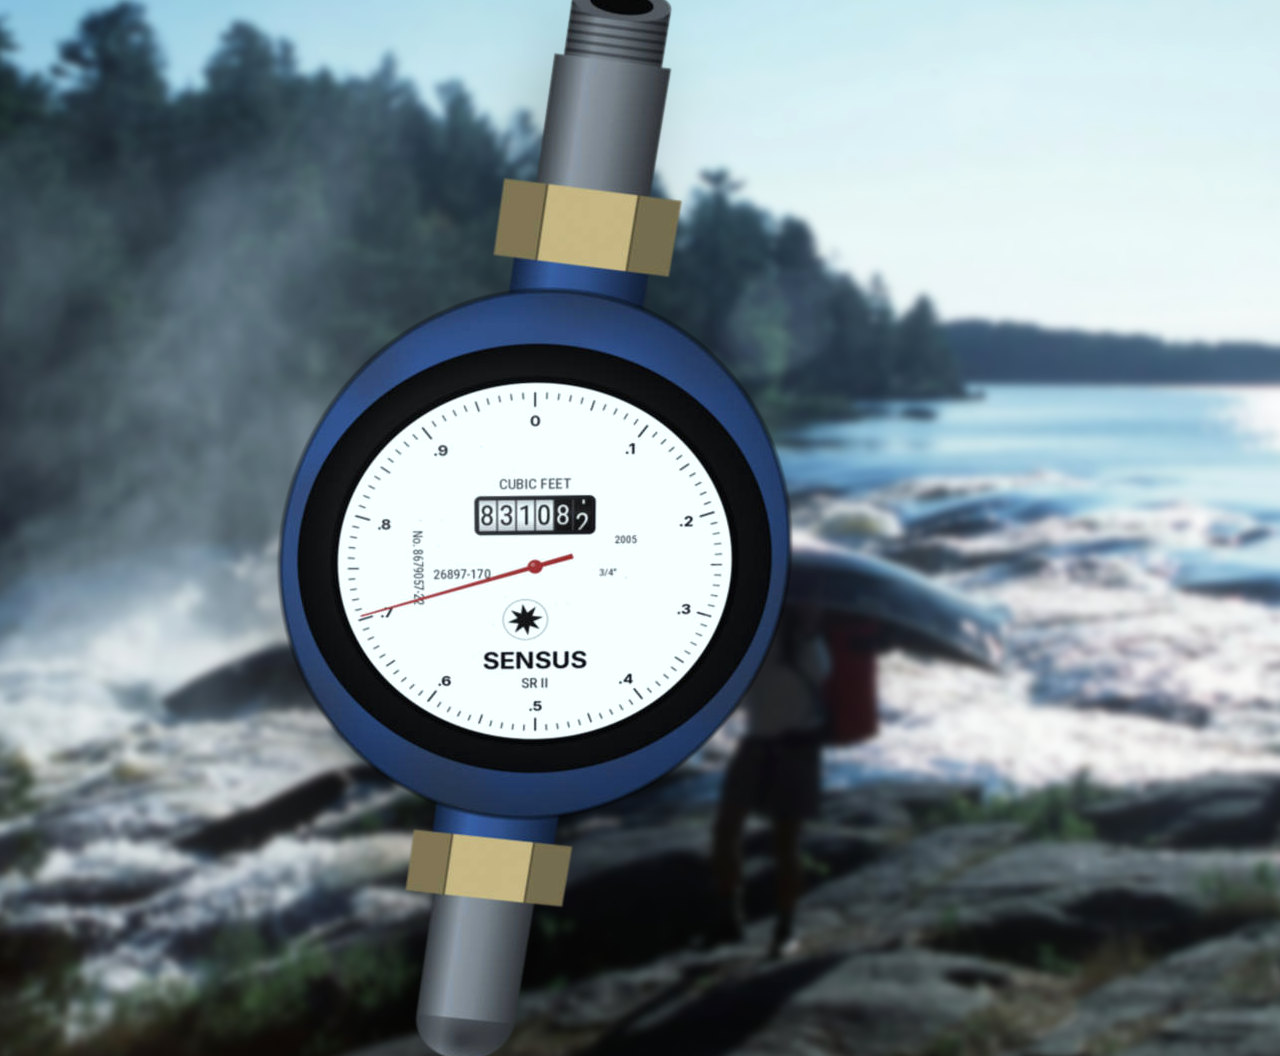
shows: 831081.70 ft³
